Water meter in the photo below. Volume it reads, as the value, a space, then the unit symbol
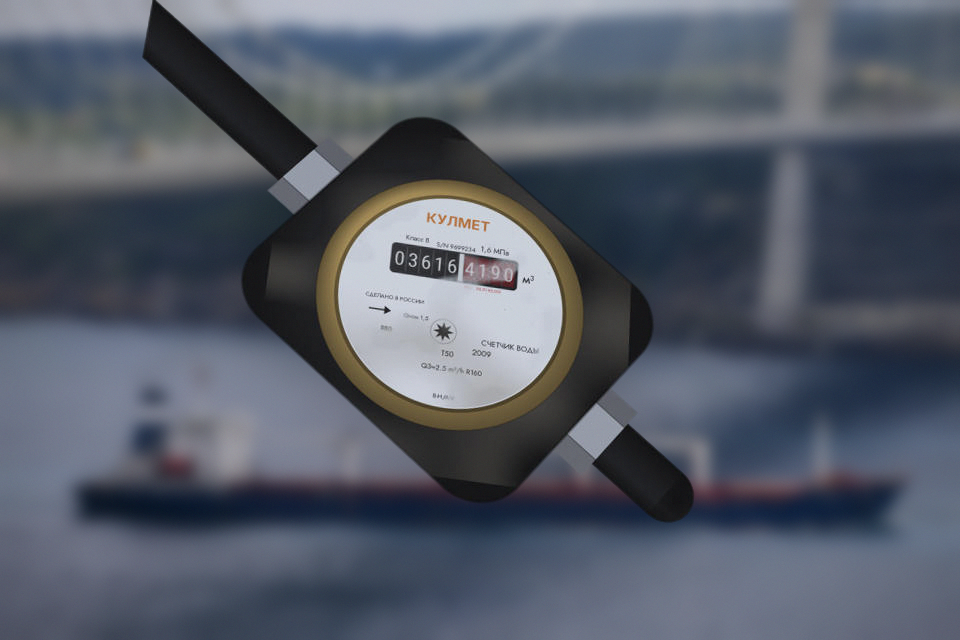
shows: 3616.4190 m³
